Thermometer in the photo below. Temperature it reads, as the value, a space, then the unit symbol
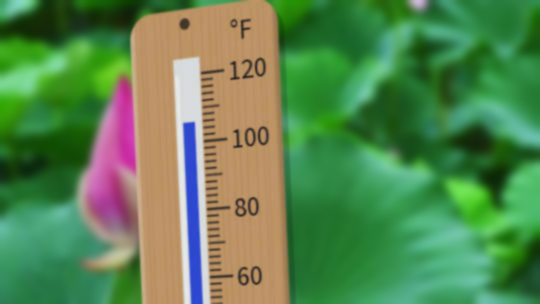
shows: 106 °F
